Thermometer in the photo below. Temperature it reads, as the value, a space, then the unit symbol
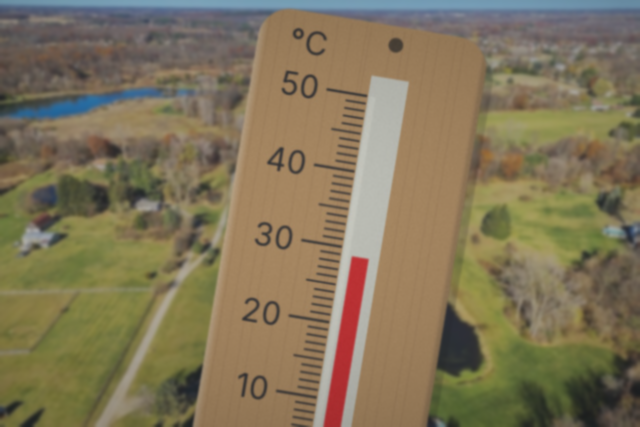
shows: 29 °C
